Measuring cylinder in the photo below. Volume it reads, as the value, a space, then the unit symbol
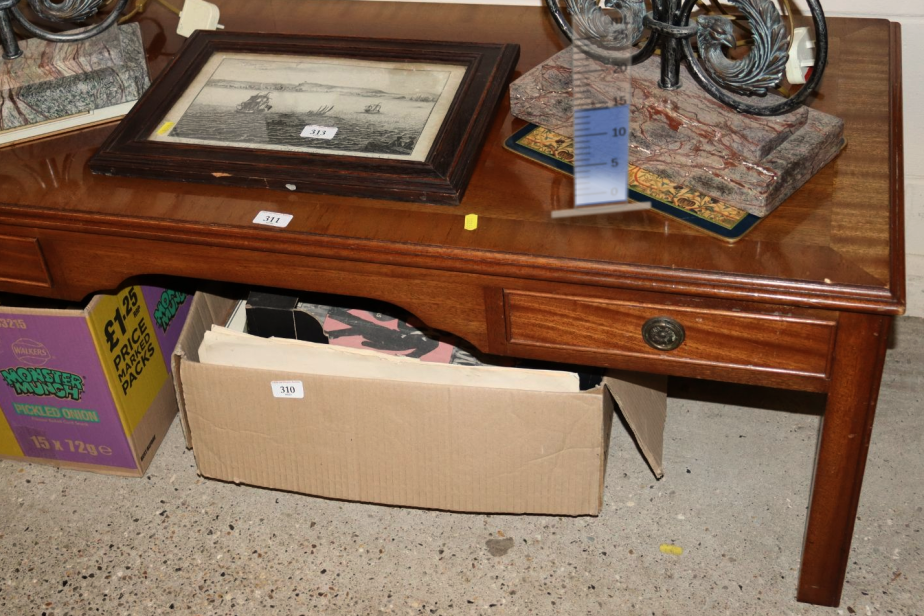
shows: 14 mL
